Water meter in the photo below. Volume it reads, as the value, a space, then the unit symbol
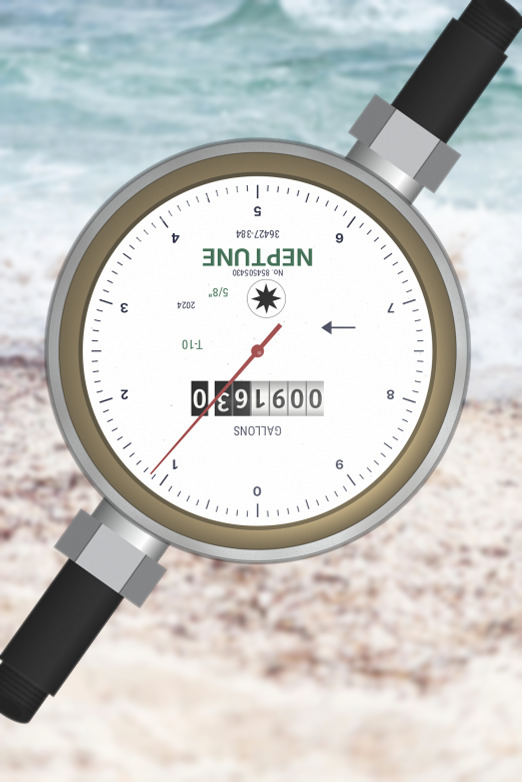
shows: 91631.1 gal
